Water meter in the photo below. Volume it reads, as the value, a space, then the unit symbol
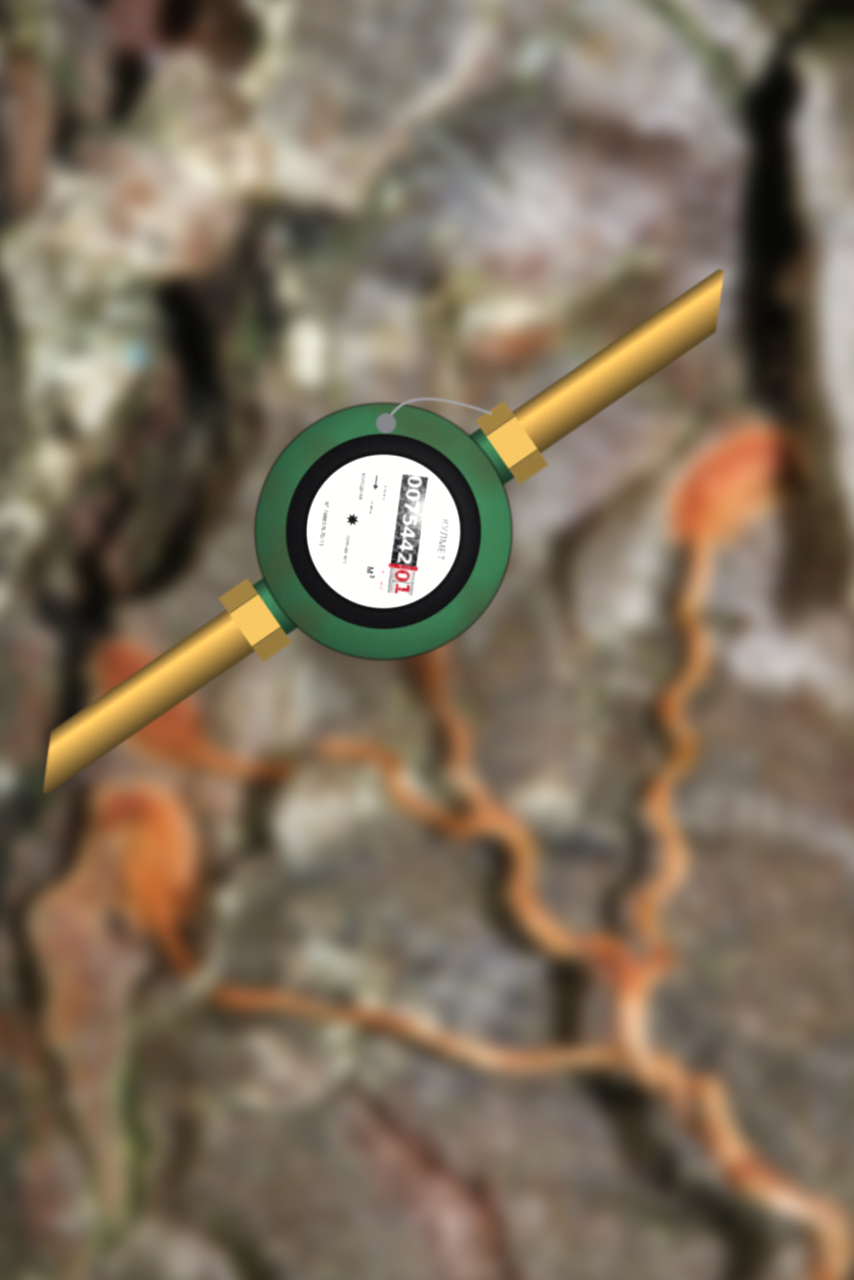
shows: 75442.01 m³
